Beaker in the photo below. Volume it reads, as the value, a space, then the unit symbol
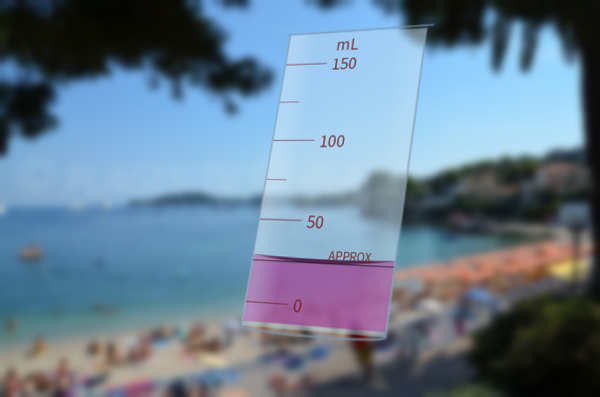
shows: 25 mL
